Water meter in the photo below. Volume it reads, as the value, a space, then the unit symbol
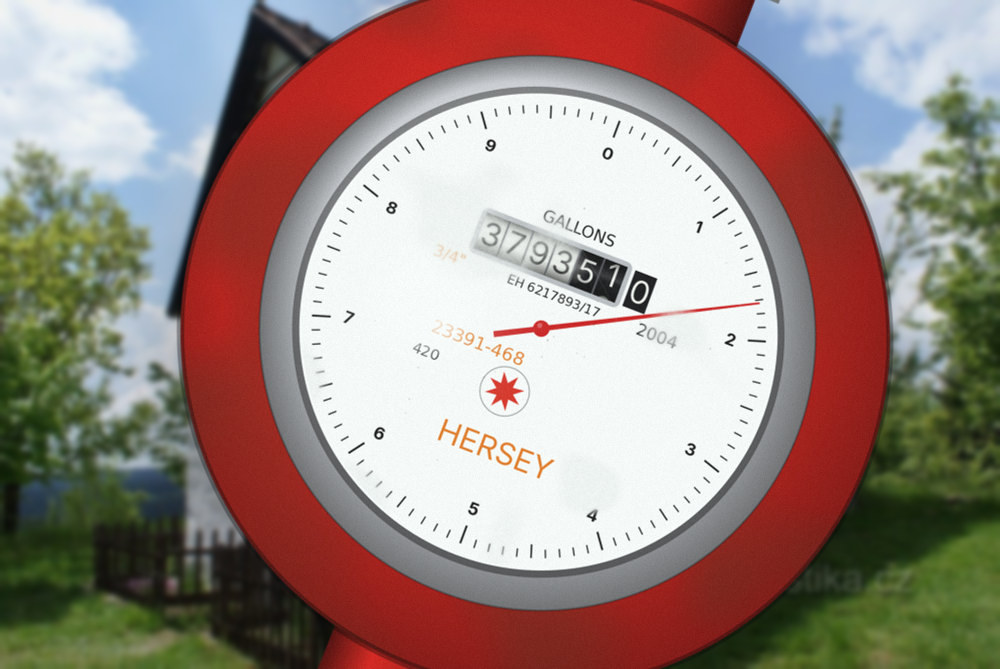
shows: 3793511.7 gal
